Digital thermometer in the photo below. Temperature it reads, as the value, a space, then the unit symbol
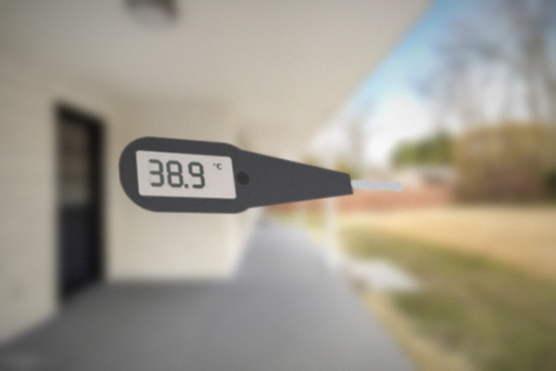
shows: 38.9 °C
